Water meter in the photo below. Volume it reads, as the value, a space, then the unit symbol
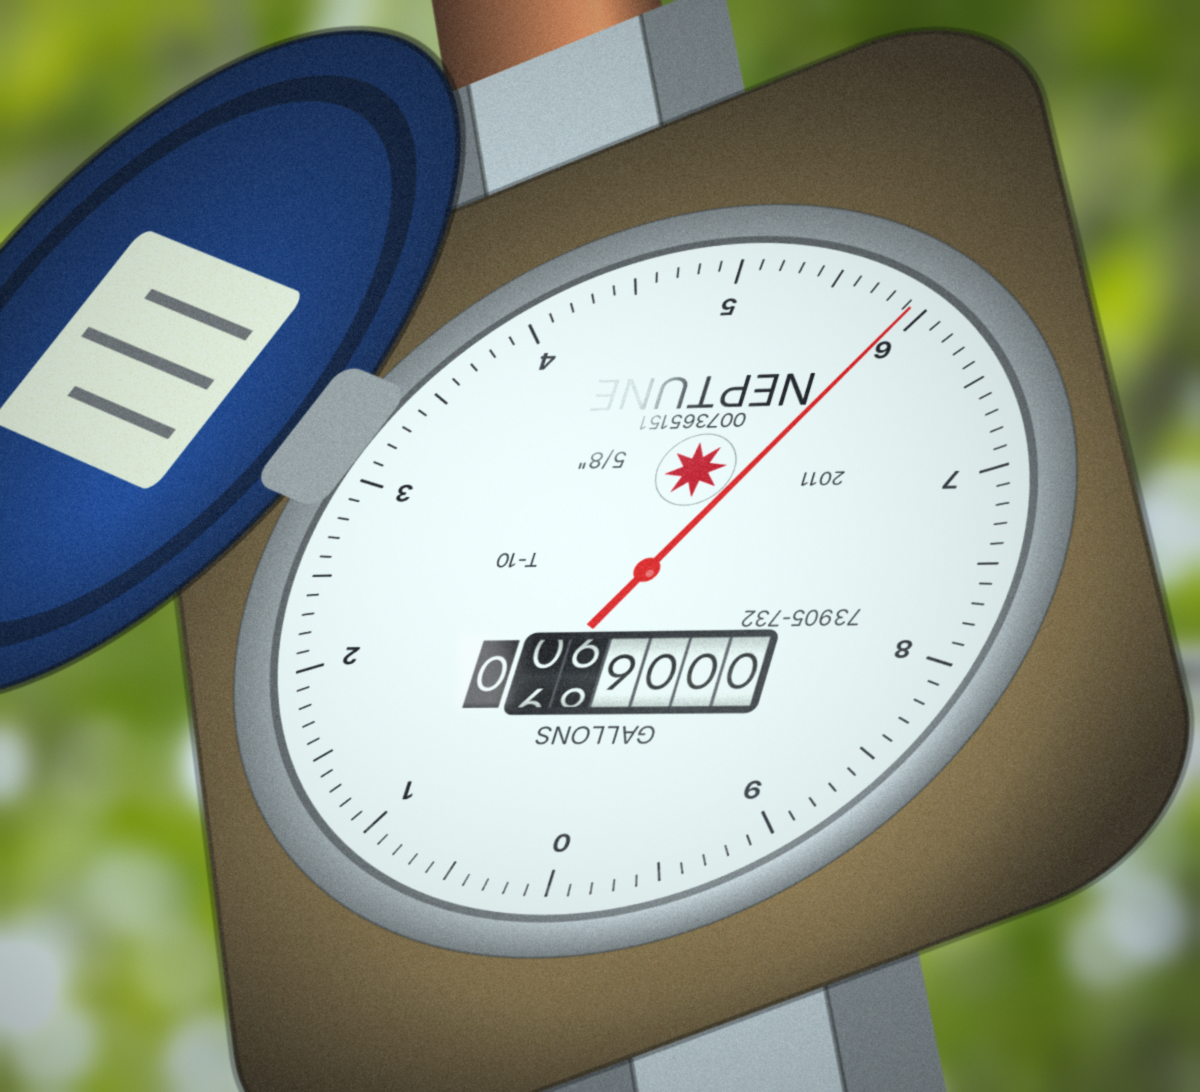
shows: 6895.9 gal
